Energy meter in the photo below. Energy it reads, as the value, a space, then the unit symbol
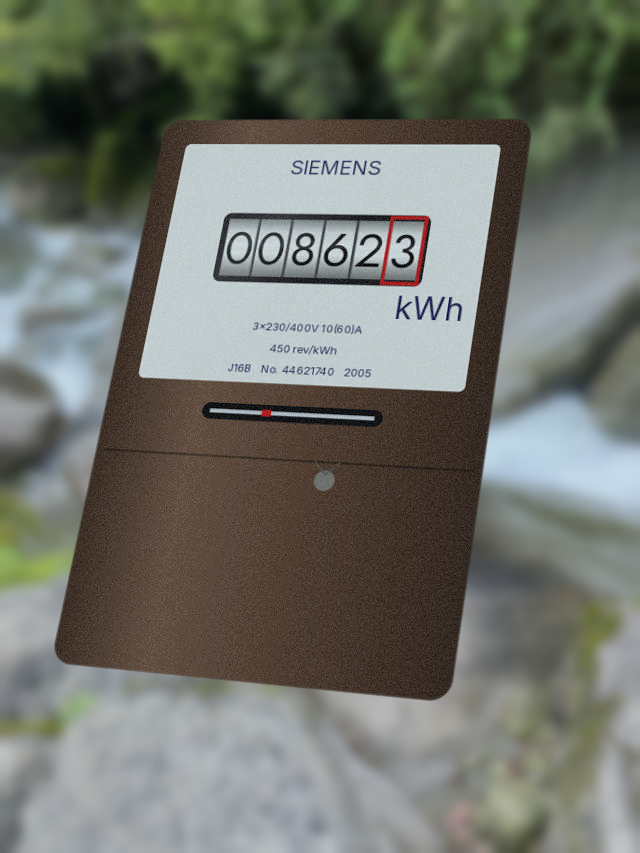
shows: 862.3 kWh
